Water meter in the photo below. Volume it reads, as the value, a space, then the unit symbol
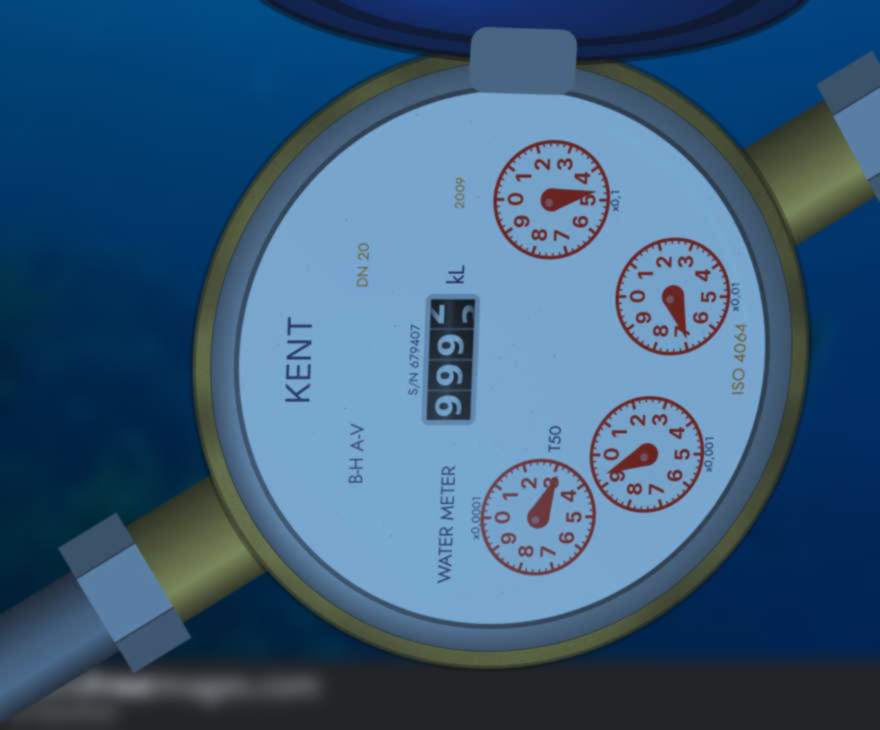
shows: 9992.4693 kL
